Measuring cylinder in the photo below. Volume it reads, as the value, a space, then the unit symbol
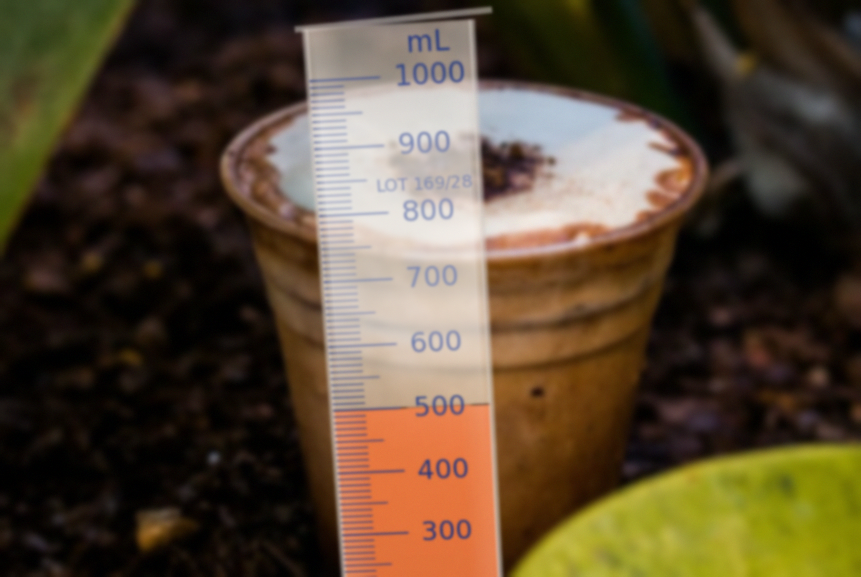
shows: 500 mL
